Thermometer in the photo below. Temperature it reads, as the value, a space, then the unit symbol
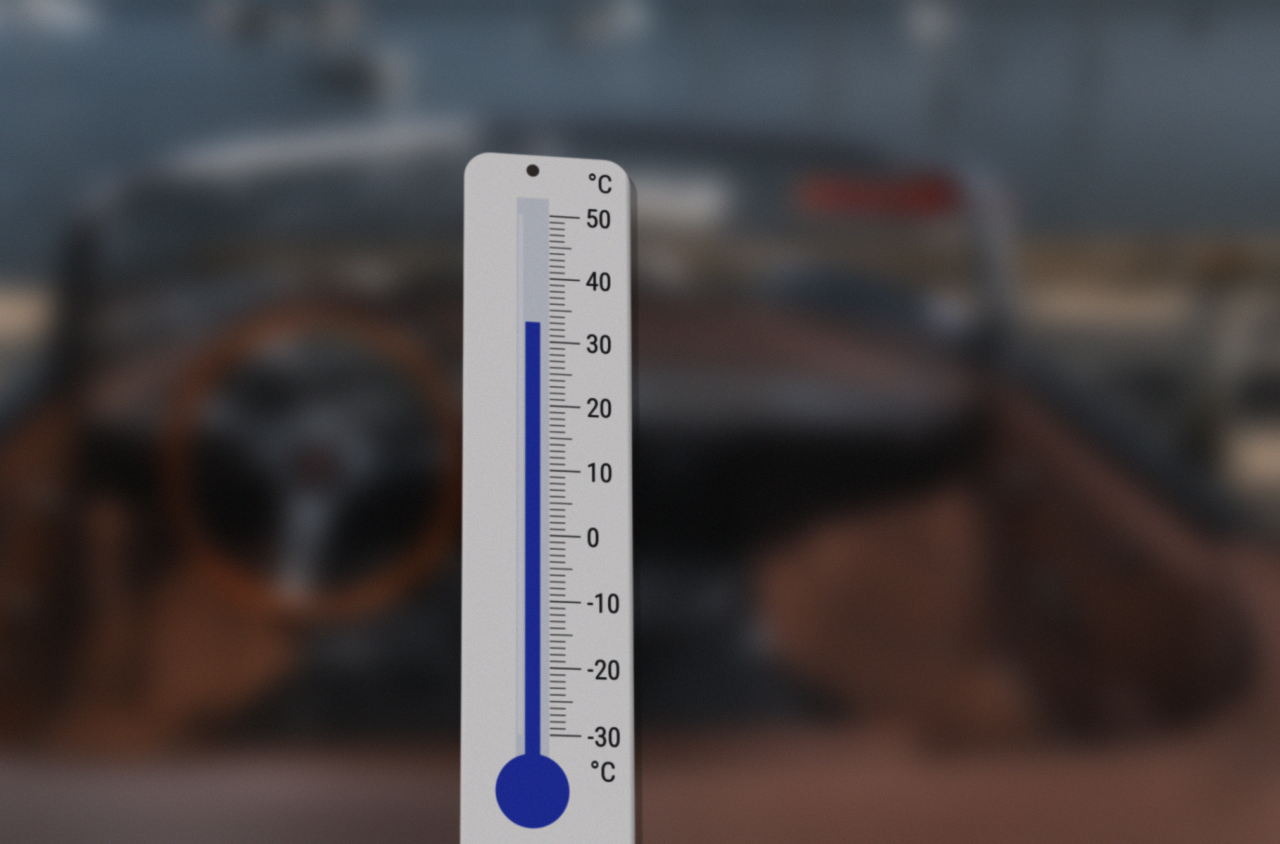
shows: 33 °C
